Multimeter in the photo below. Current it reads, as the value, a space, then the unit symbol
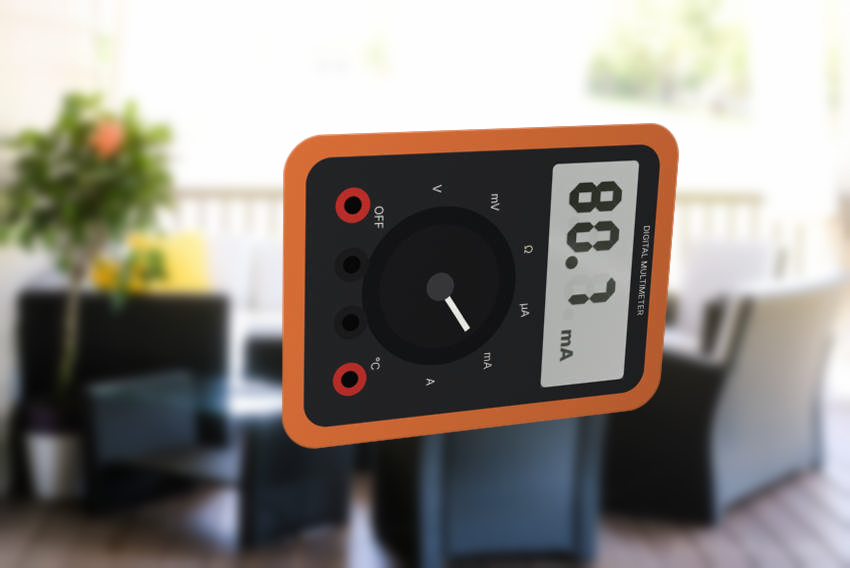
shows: 80.7 mA
